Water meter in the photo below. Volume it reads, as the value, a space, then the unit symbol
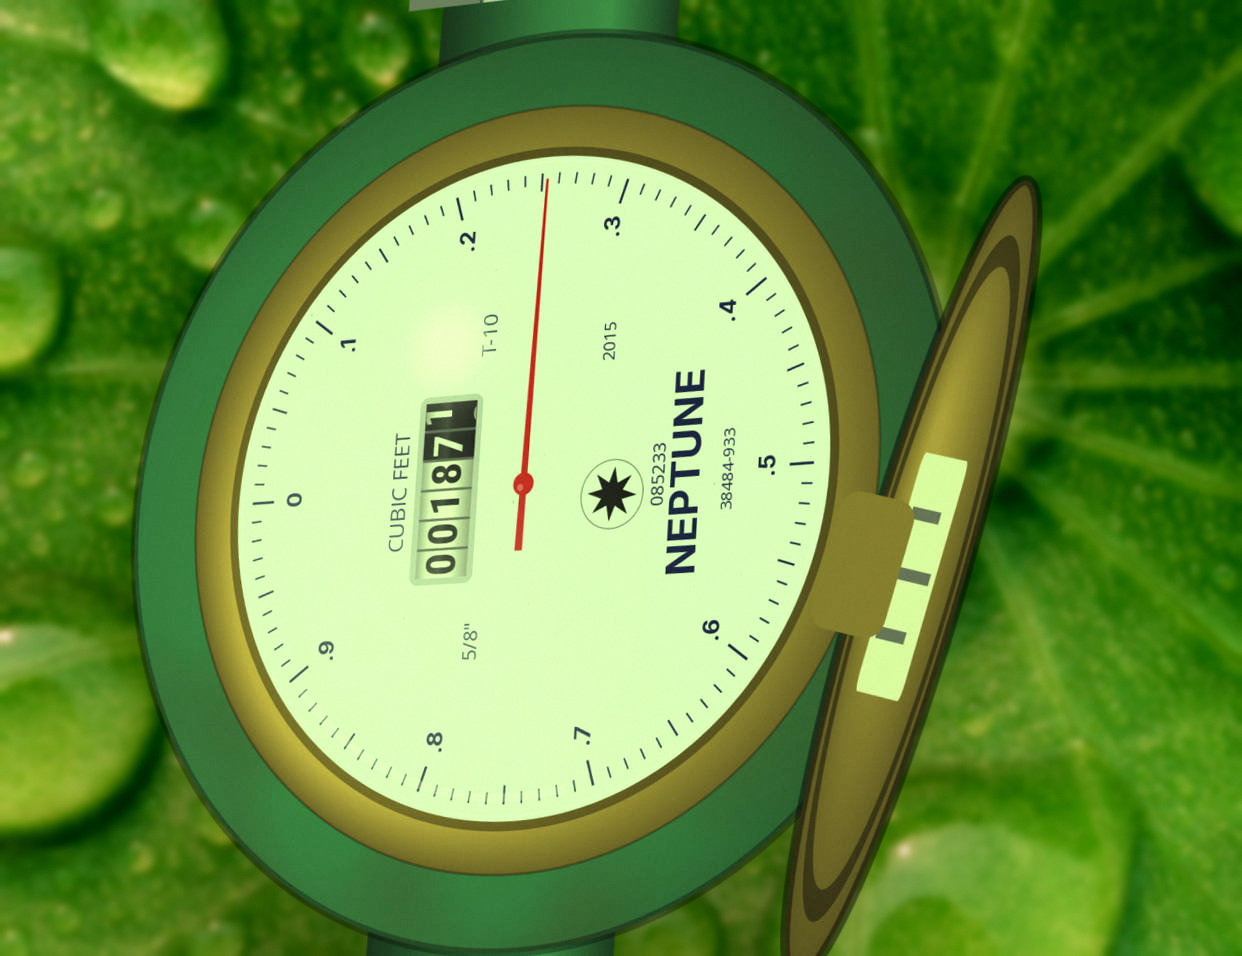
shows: 1871.25 ft³
